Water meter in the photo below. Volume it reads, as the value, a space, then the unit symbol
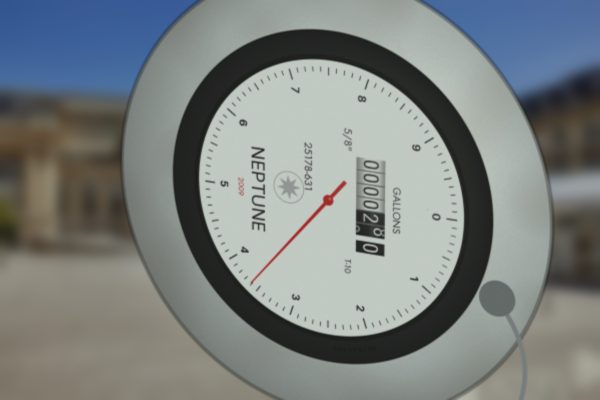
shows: 283.6 gal
